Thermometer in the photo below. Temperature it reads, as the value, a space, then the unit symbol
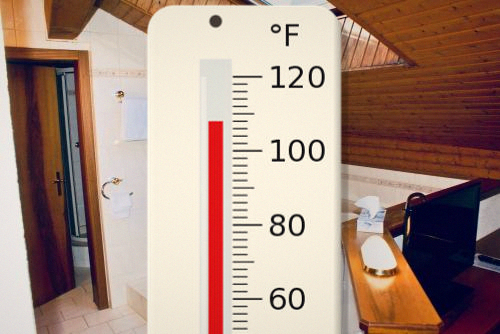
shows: 108 °F
